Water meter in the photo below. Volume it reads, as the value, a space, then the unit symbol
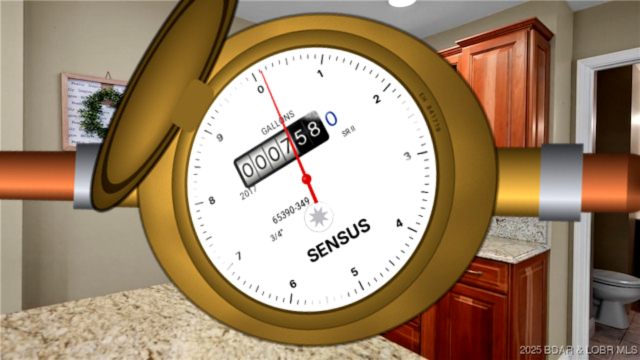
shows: 7580.1 gal
